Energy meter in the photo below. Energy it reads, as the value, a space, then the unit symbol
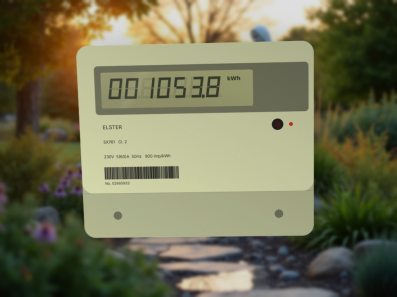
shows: 1053.8 kWh
